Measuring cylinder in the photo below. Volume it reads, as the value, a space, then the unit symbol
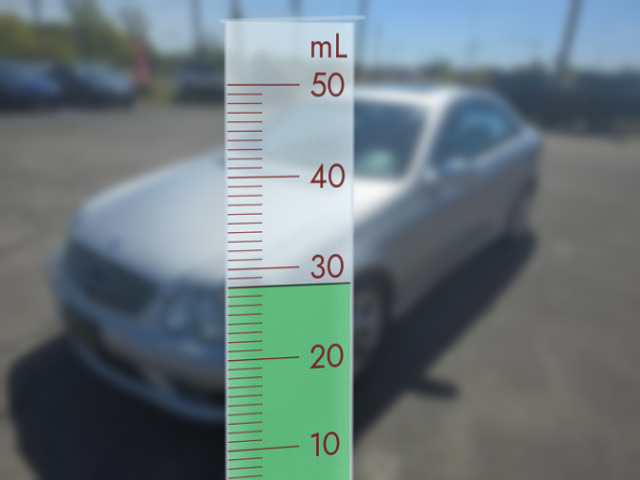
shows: 28 mL
